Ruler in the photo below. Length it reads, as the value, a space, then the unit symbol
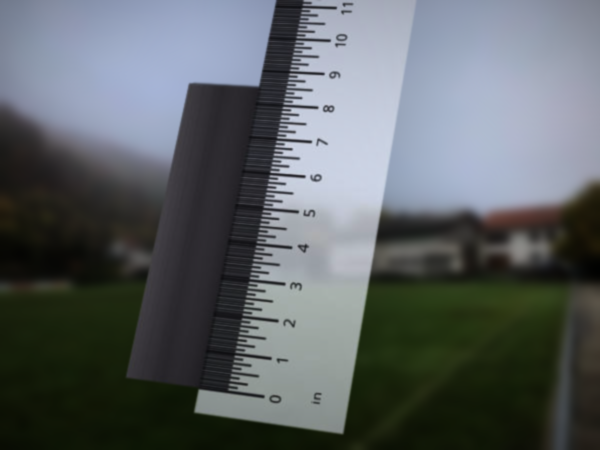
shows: 8.5 in
